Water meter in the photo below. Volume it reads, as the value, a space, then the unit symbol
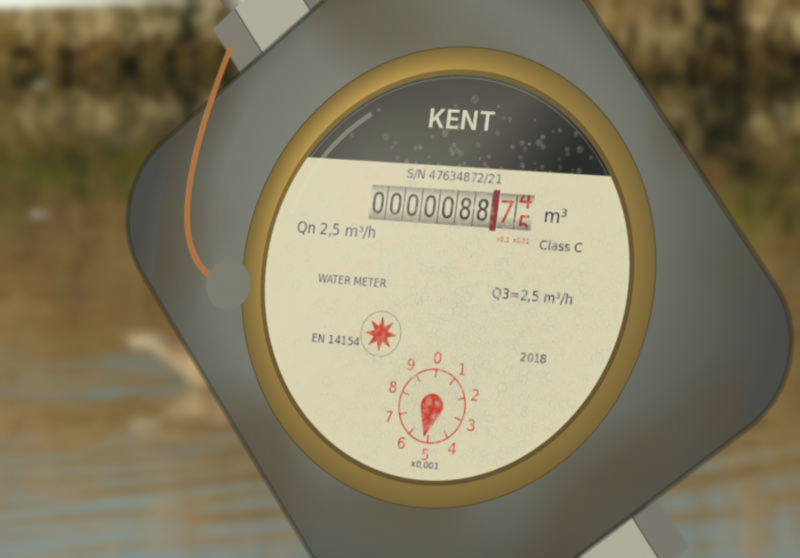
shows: 88.745 m³
